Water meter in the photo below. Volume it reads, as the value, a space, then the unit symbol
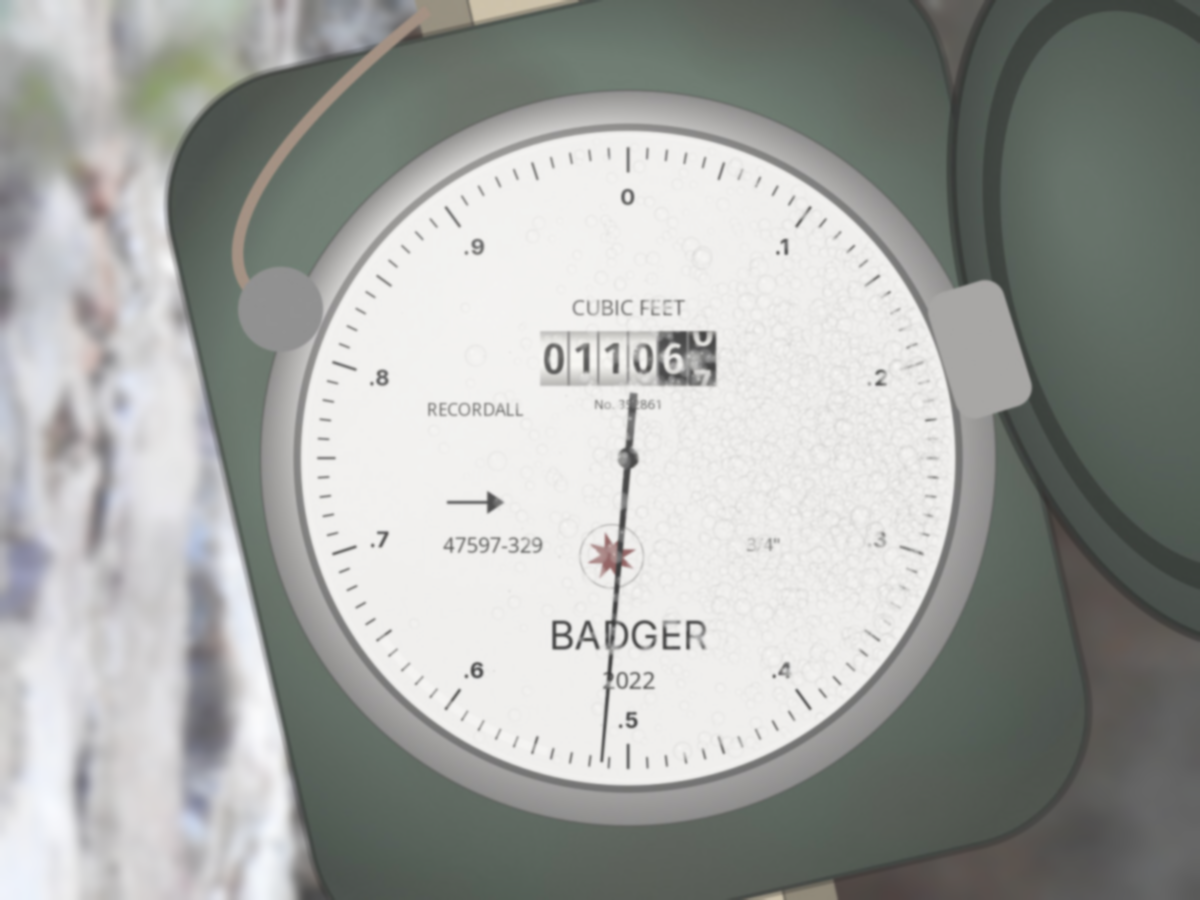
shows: 11066.51 ft³
